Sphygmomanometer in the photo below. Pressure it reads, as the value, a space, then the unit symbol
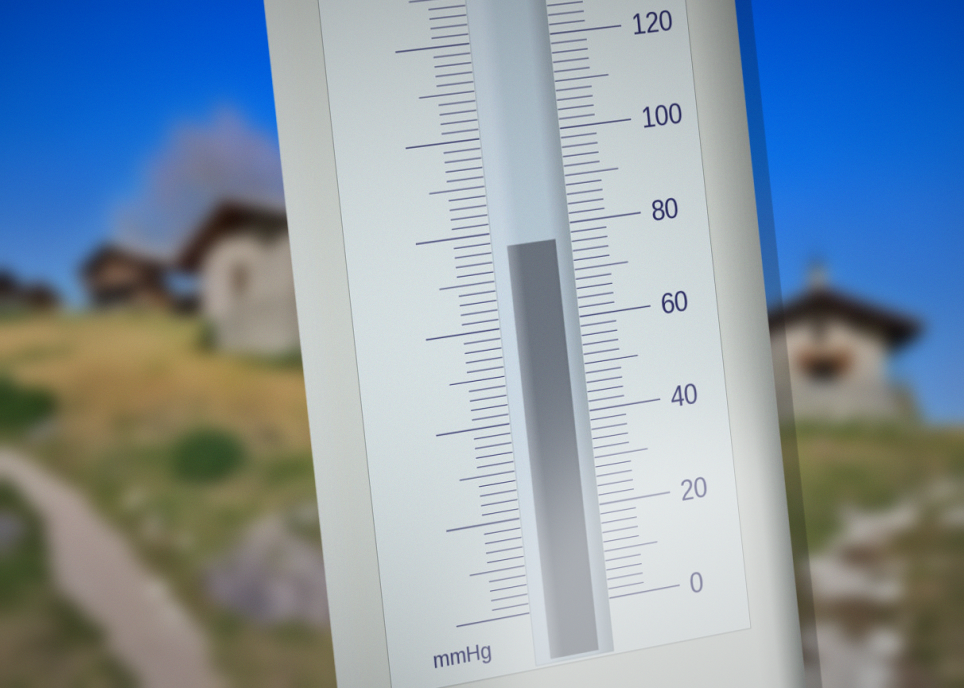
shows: 77 mmHg
